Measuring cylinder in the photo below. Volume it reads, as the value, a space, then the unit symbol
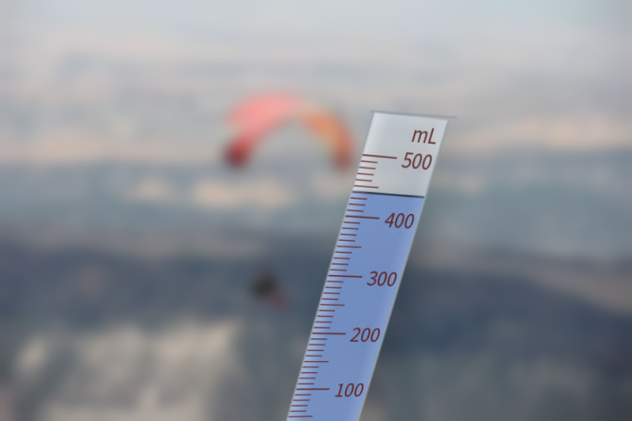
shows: 440 mL
